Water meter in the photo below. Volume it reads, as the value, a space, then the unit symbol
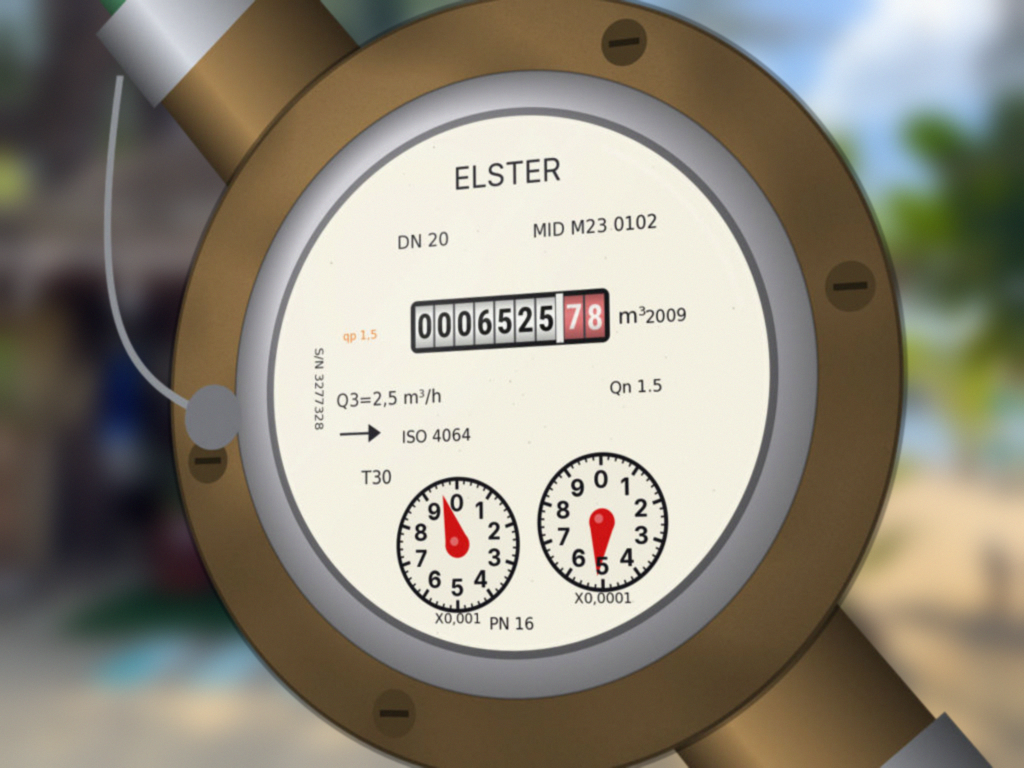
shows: 6525.7795 m³
